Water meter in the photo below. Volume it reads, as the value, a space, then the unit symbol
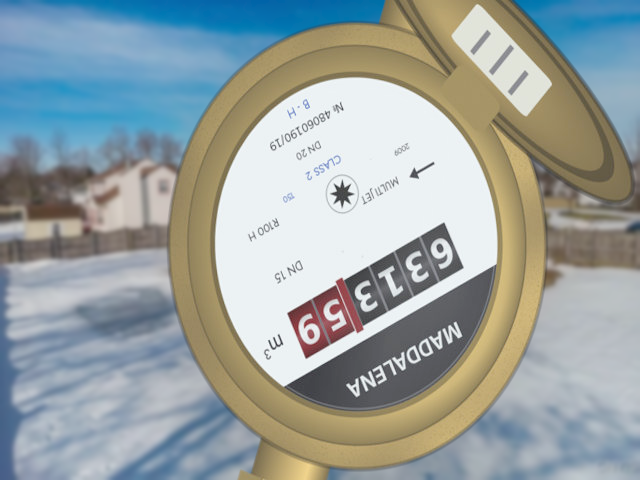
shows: 6313.59 m³
